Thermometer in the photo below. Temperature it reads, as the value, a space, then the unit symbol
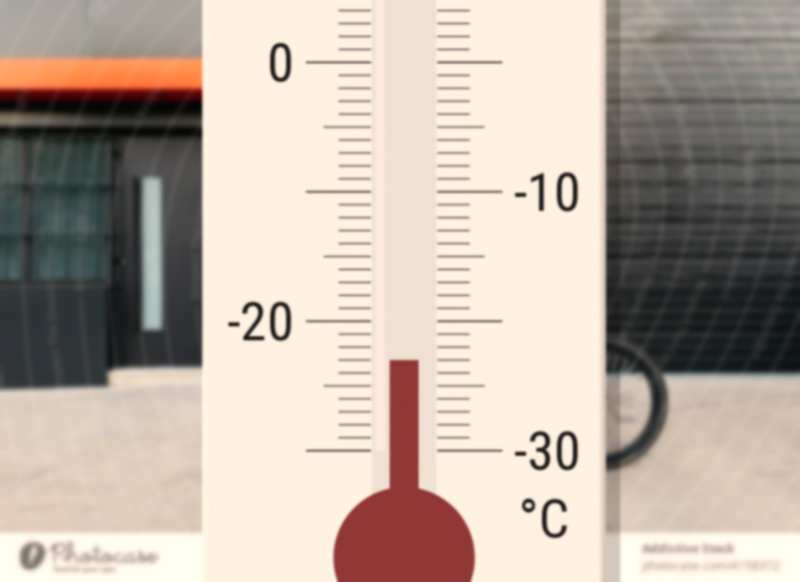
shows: -23 °C
